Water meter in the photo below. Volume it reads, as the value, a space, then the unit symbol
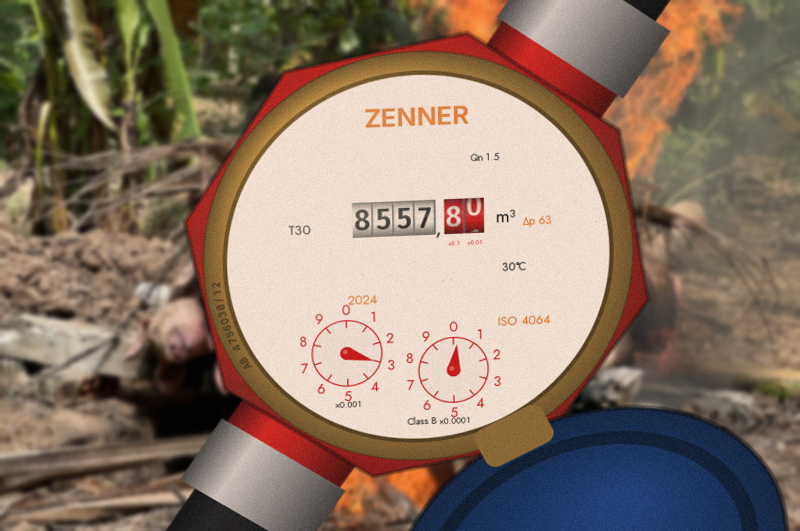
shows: 8557.8030 m³
